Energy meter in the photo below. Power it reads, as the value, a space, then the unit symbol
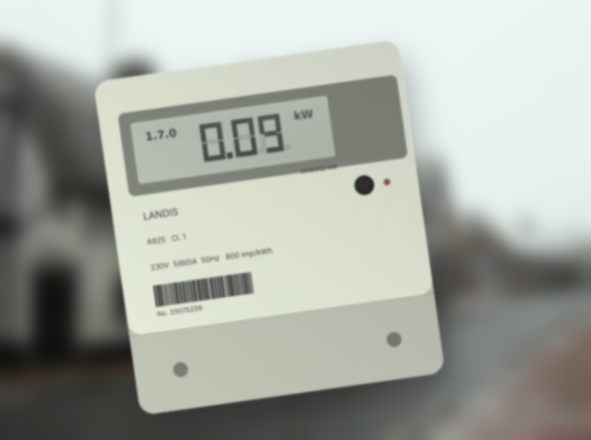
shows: 0.09 kW
